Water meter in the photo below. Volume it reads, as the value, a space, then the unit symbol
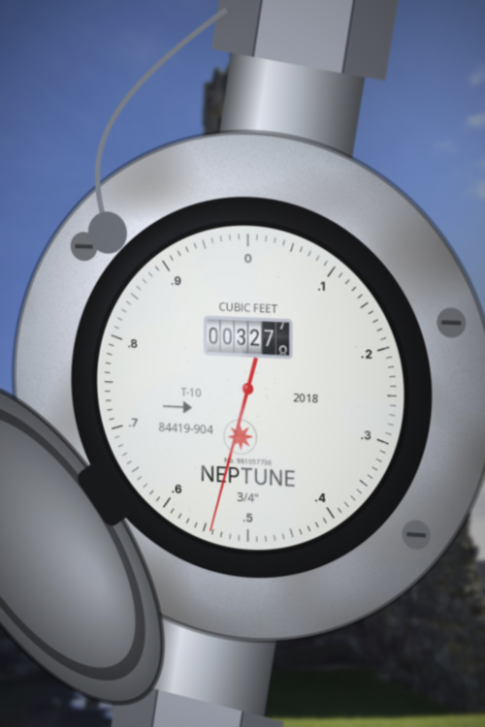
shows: 3277.54 ft³
